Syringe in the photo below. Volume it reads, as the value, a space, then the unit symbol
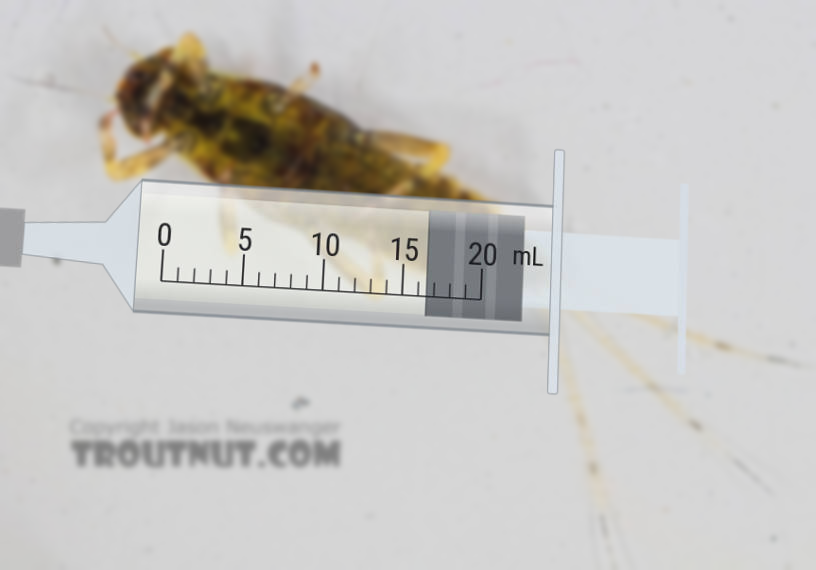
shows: 16.5 mL
